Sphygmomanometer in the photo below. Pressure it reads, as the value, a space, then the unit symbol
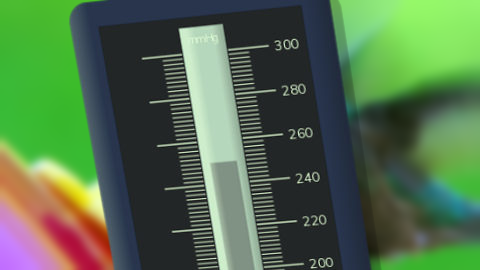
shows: 250 mmHg
